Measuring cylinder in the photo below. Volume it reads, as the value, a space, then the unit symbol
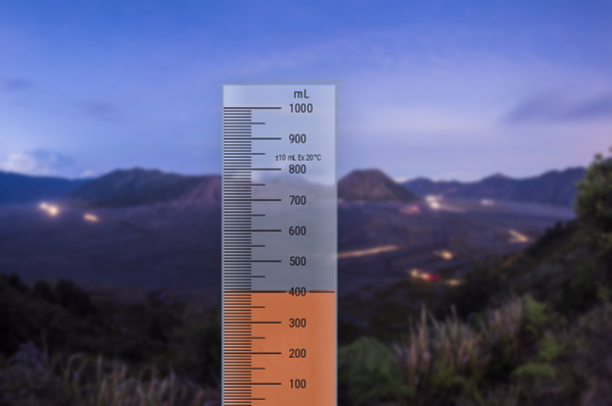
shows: 400 mL
